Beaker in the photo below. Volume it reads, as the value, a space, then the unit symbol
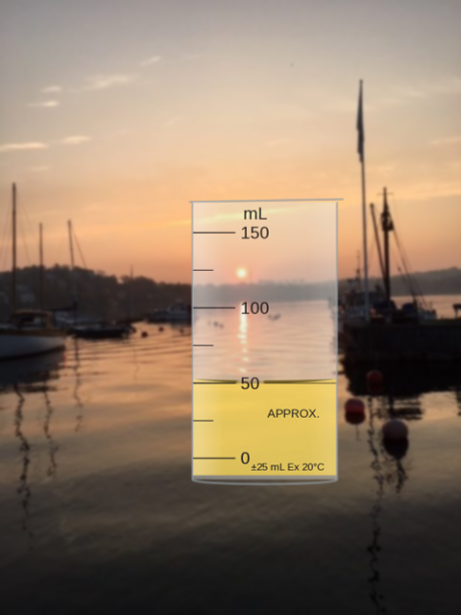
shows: 50 mL
